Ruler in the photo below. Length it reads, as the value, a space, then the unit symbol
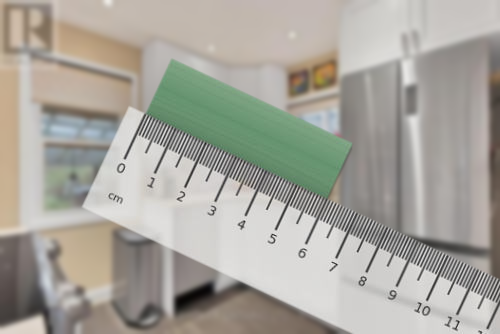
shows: 6 cm
